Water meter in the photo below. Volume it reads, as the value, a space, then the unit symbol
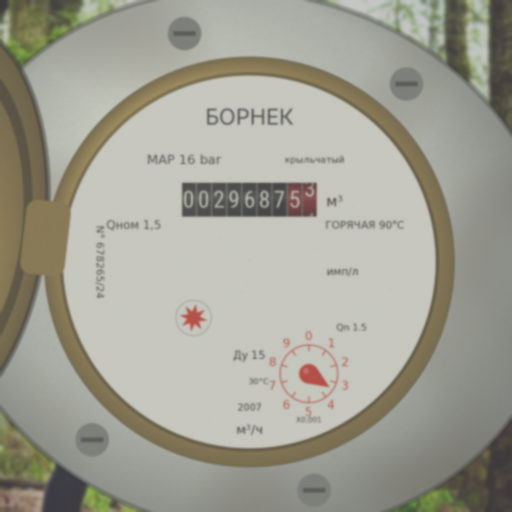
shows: 29687.533 m³
